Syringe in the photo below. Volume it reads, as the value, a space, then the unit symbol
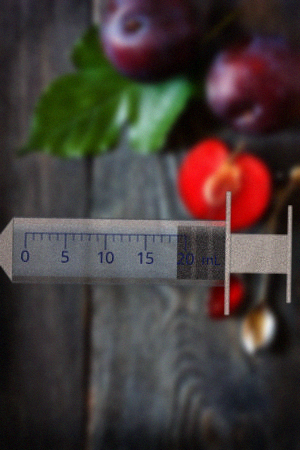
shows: 19 mL
